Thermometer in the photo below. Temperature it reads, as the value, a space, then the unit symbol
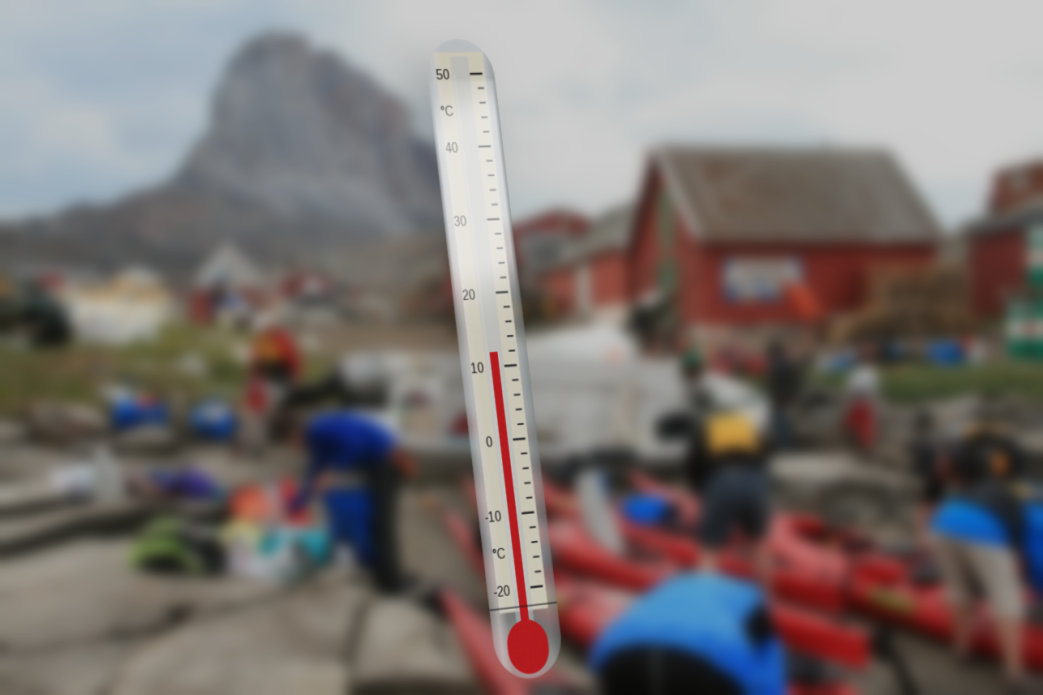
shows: 12 °C
